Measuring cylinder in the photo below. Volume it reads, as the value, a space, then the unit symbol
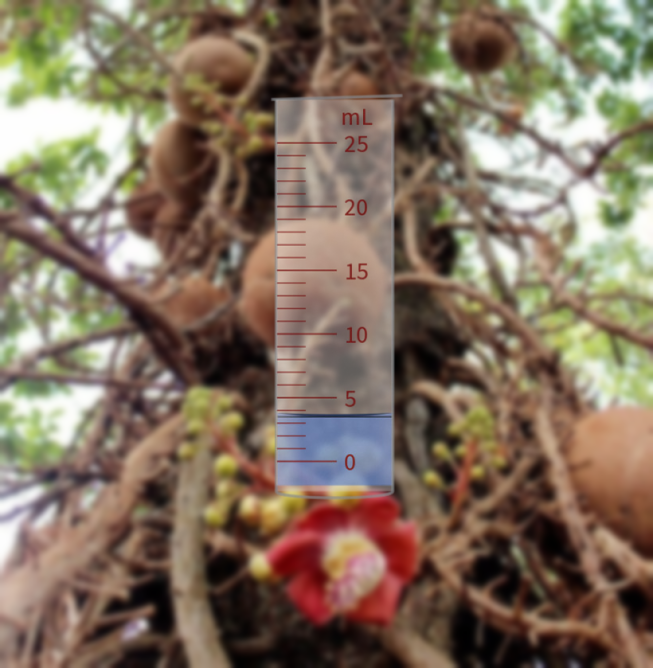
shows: 3.5 mL
